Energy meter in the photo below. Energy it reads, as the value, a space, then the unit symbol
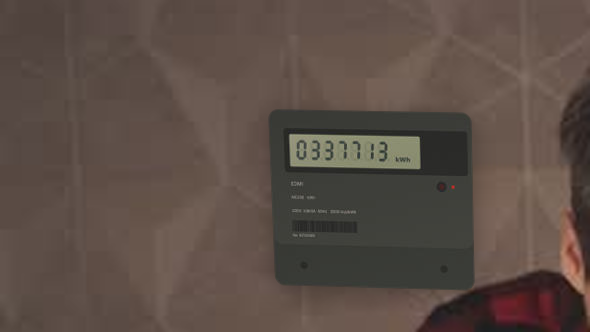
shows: 337713 kWh
